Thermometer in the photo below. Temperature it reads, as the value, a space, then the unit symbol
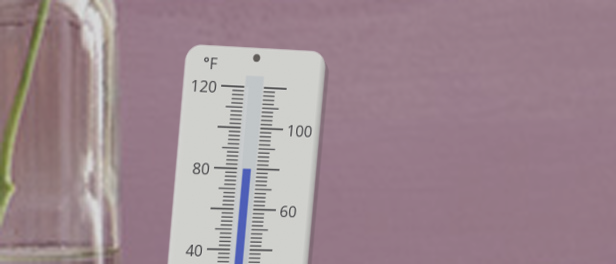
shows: 80 °F
